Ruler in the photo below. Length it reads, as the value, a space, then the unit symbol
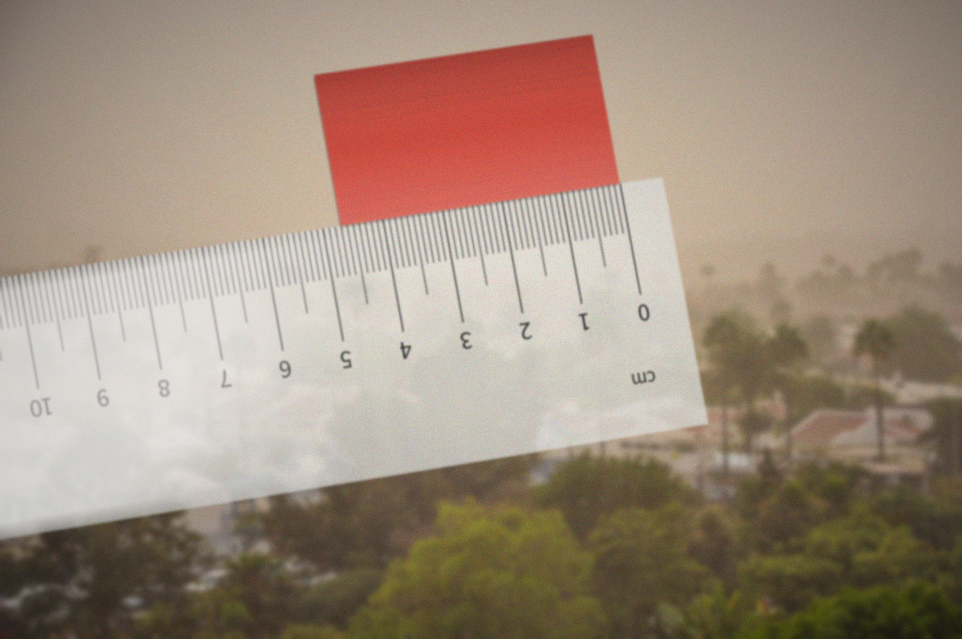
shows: 4.7 cm
